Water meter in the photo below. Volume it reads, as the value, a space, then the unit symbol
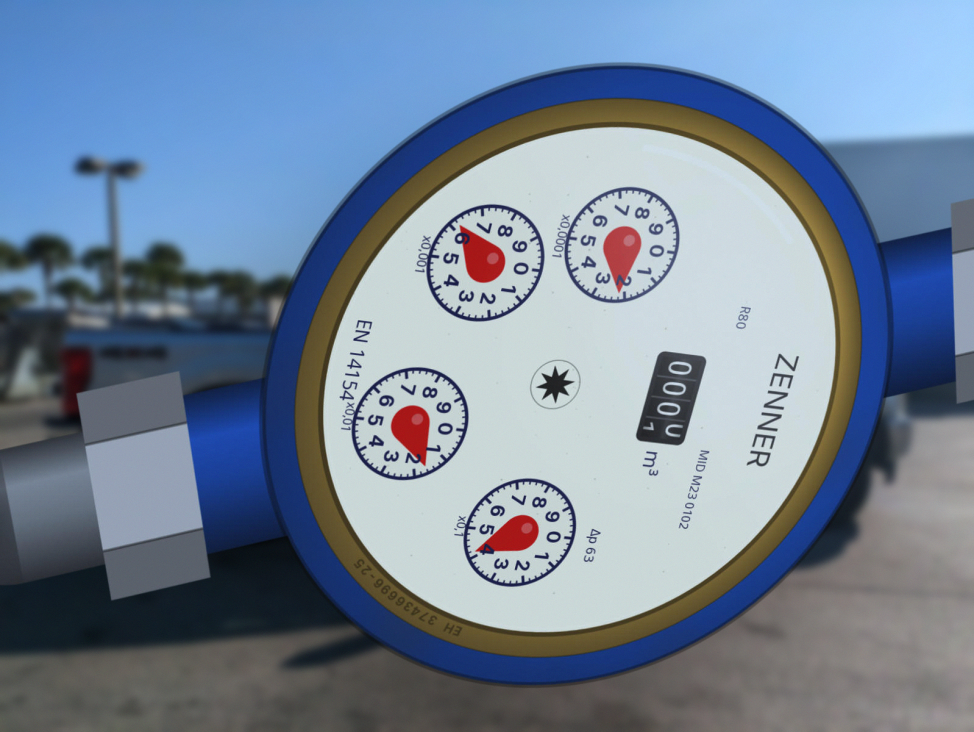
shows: 0.4162 m³
